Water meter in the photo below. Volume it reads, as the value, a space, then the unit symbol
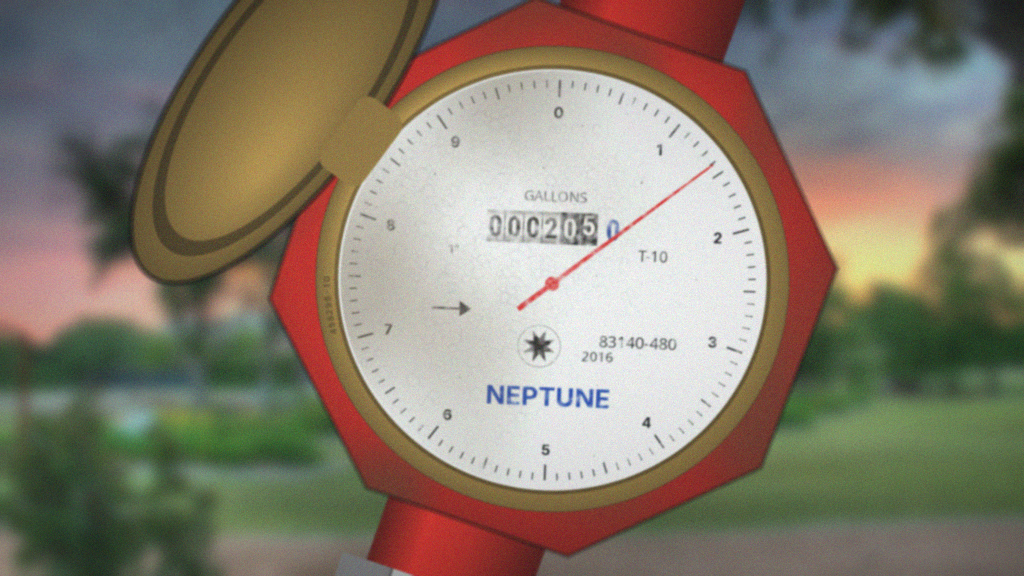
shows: 2051.4 gal
